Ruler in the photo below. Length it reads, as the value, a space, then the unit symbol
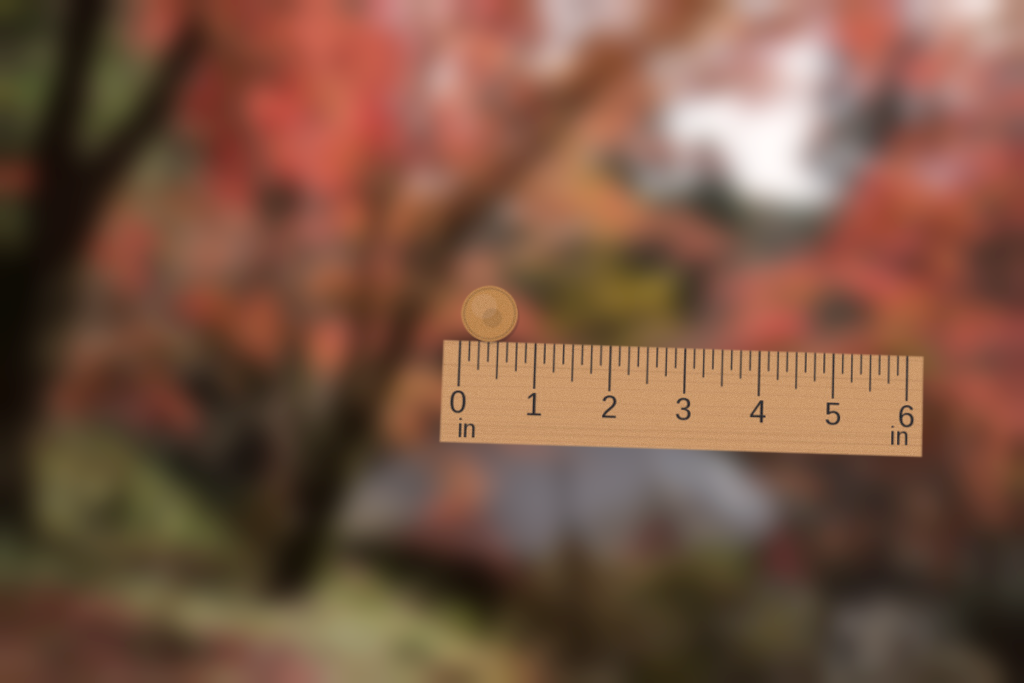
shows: 0.75 in
